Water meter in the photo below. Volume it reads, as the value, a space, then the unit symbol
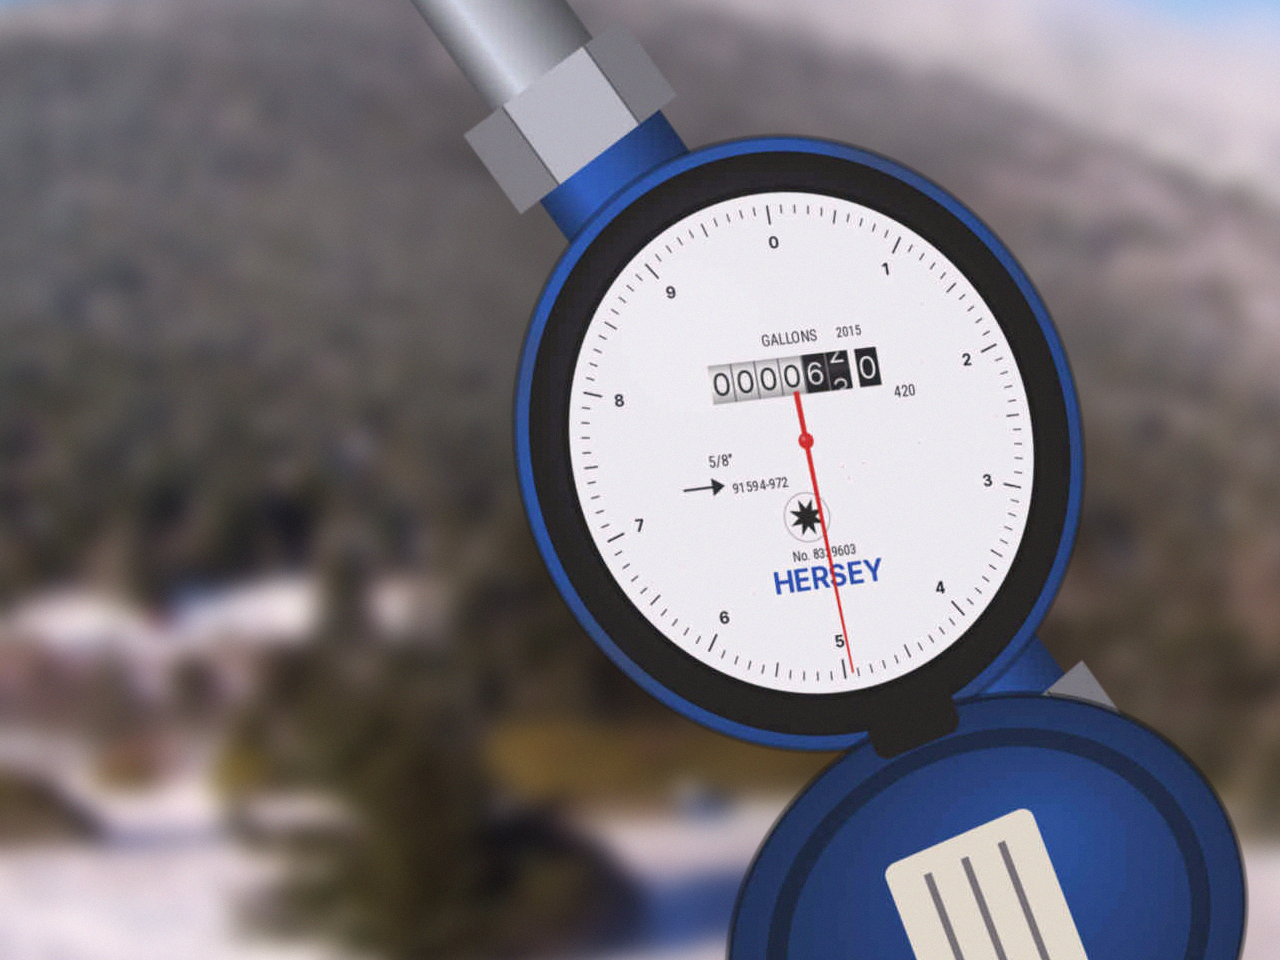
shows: 624.9 gal
